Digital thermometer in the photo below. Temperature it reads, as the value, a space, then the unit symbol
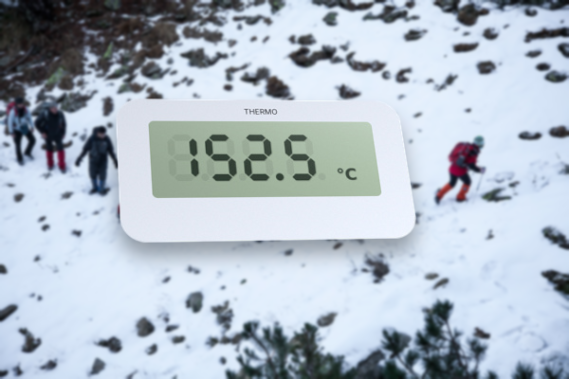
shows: 152.5 °C
